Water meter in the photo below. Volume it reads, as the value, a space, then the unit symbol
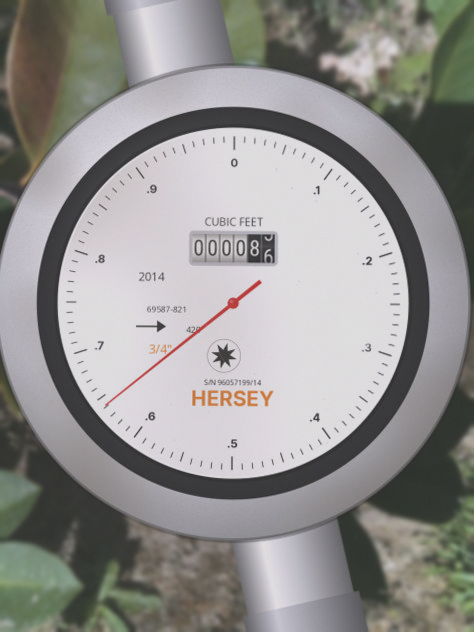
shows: 85.64 ft³
